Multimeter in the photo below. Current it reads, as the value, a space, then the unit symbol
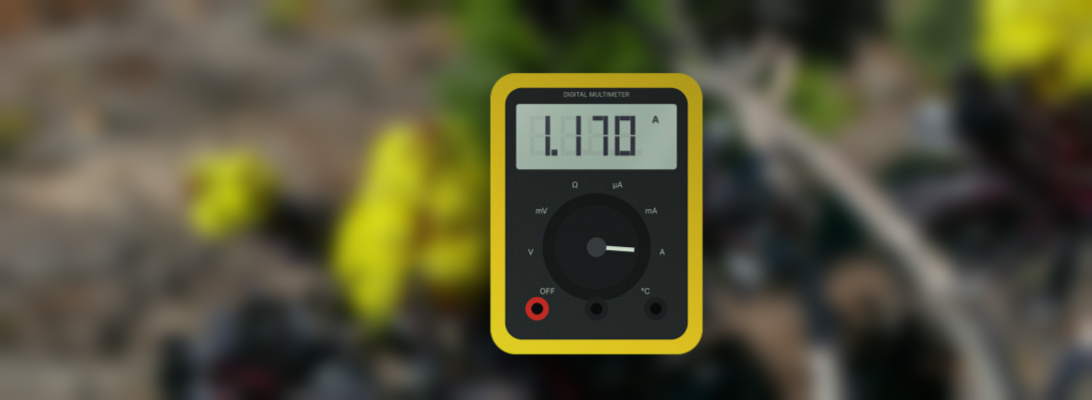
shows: 1.170 A
